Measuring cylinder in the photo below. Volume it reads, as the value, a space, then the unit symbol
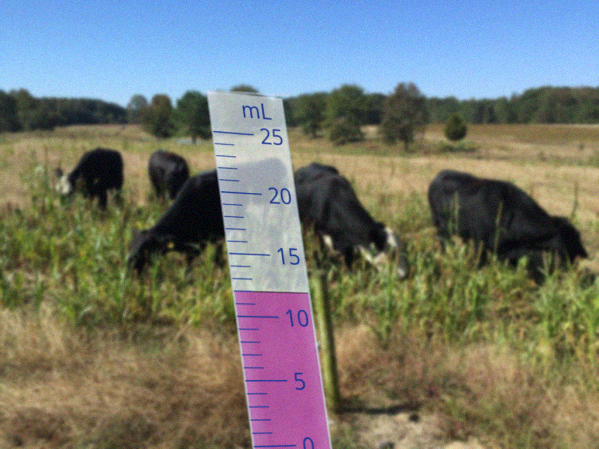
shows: 12 mL
